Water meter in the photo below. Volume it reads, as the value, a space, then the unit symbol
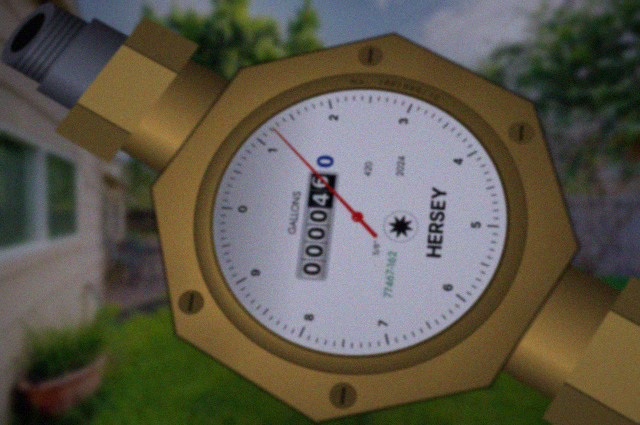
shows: 461.2 gal
